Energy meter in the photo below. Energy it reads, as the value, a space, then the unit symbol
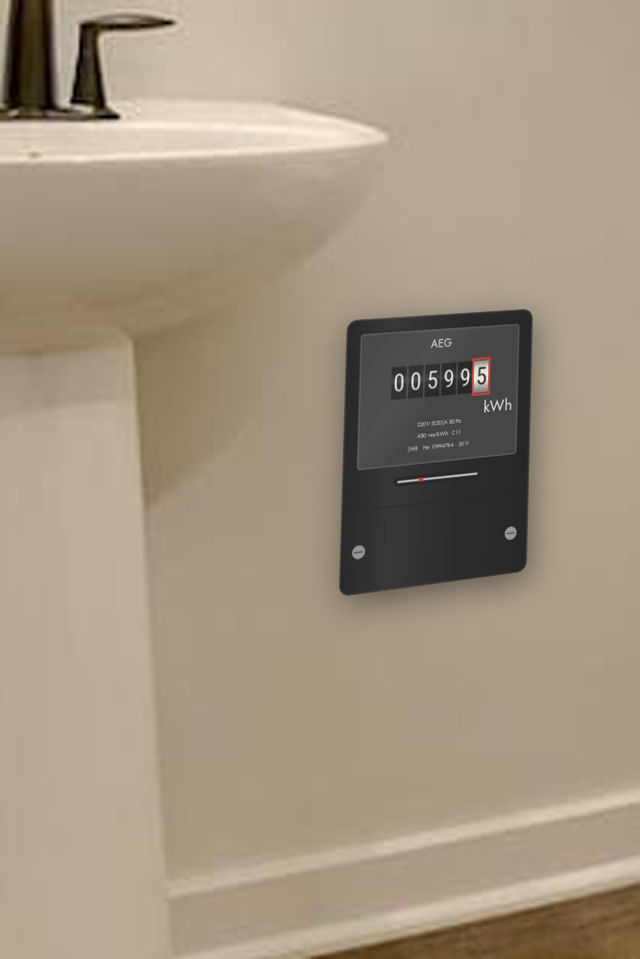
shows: 599.5 kWh
